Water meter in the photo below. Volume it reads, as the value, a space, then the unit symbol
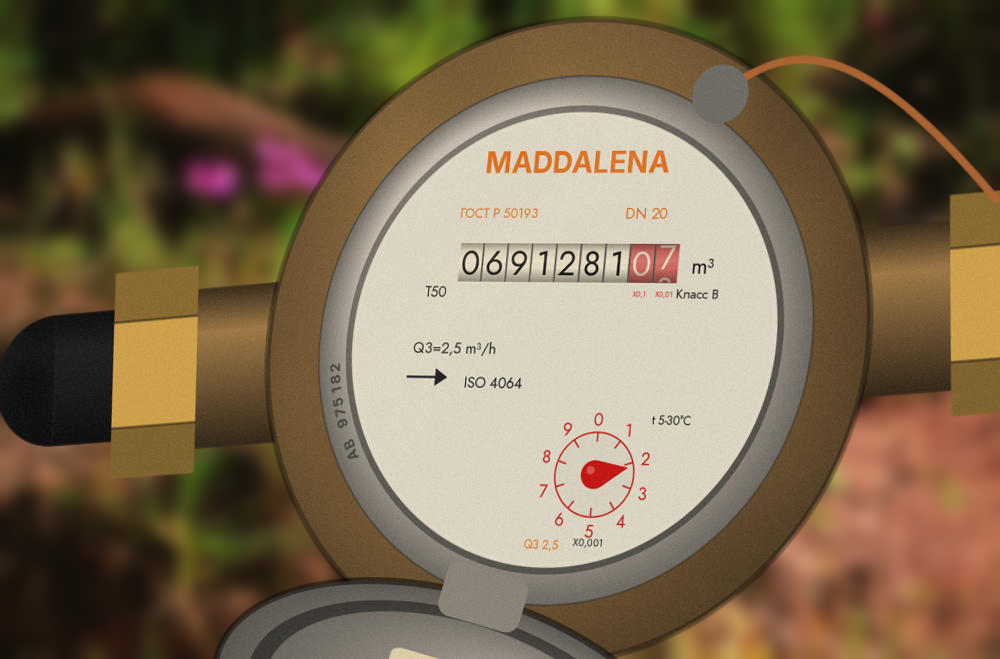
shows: 691281.072 m³
